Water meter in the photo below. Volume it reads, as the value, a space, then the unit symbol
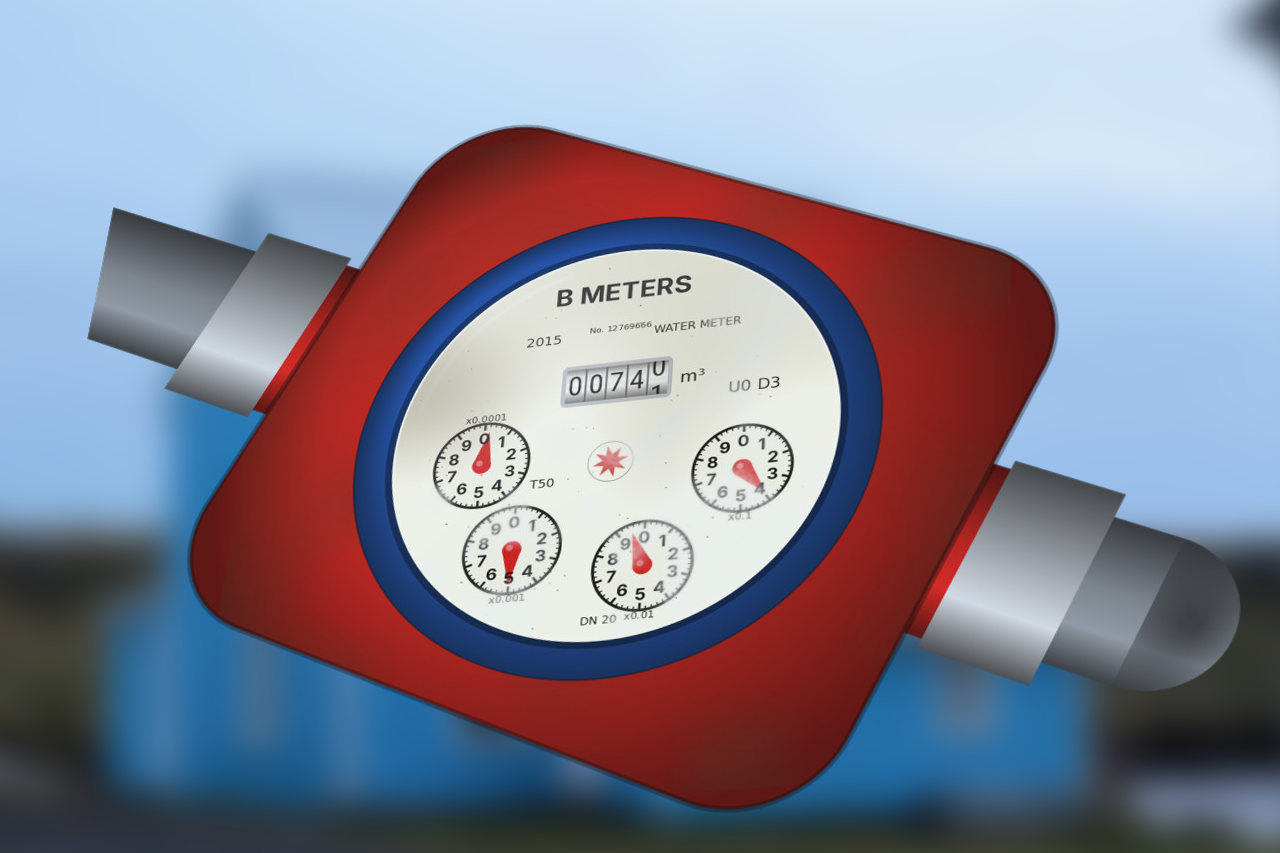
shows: 740.3950 m³
